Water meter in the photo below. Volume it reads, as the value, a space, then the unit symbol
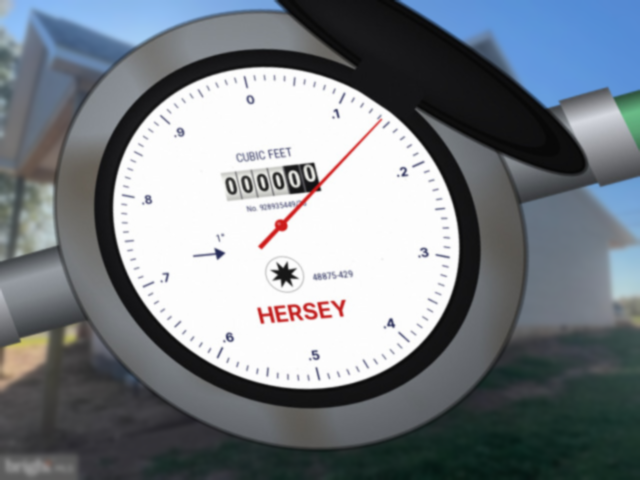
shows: 0.14 ft³
